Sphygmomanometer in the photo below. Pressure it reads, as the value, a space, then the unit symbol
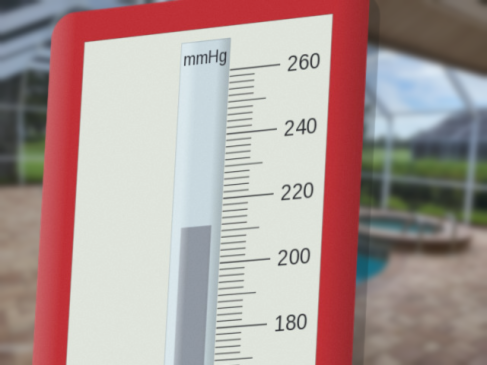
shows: 212 mmHg
